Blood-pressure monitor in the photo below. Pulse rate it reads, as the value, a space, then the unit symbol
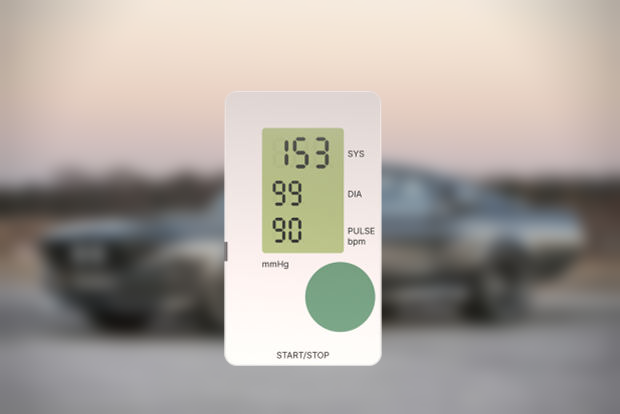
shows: 90 bpm
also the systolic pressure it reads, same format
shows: 153 mmHg
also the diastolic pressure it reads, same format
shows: 99 mmHg
